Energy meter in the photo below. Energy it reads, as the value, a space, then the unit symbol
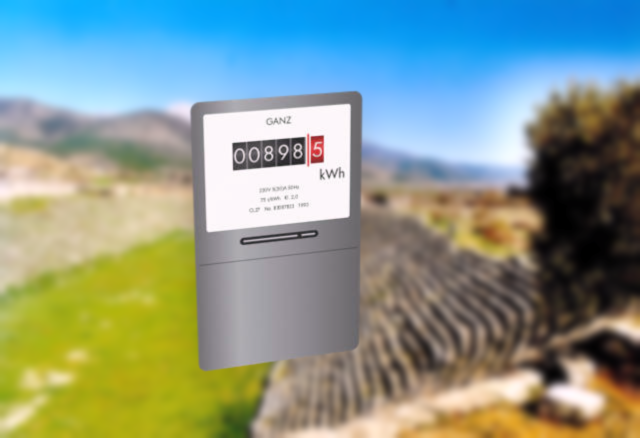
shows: 898.5 kWh
